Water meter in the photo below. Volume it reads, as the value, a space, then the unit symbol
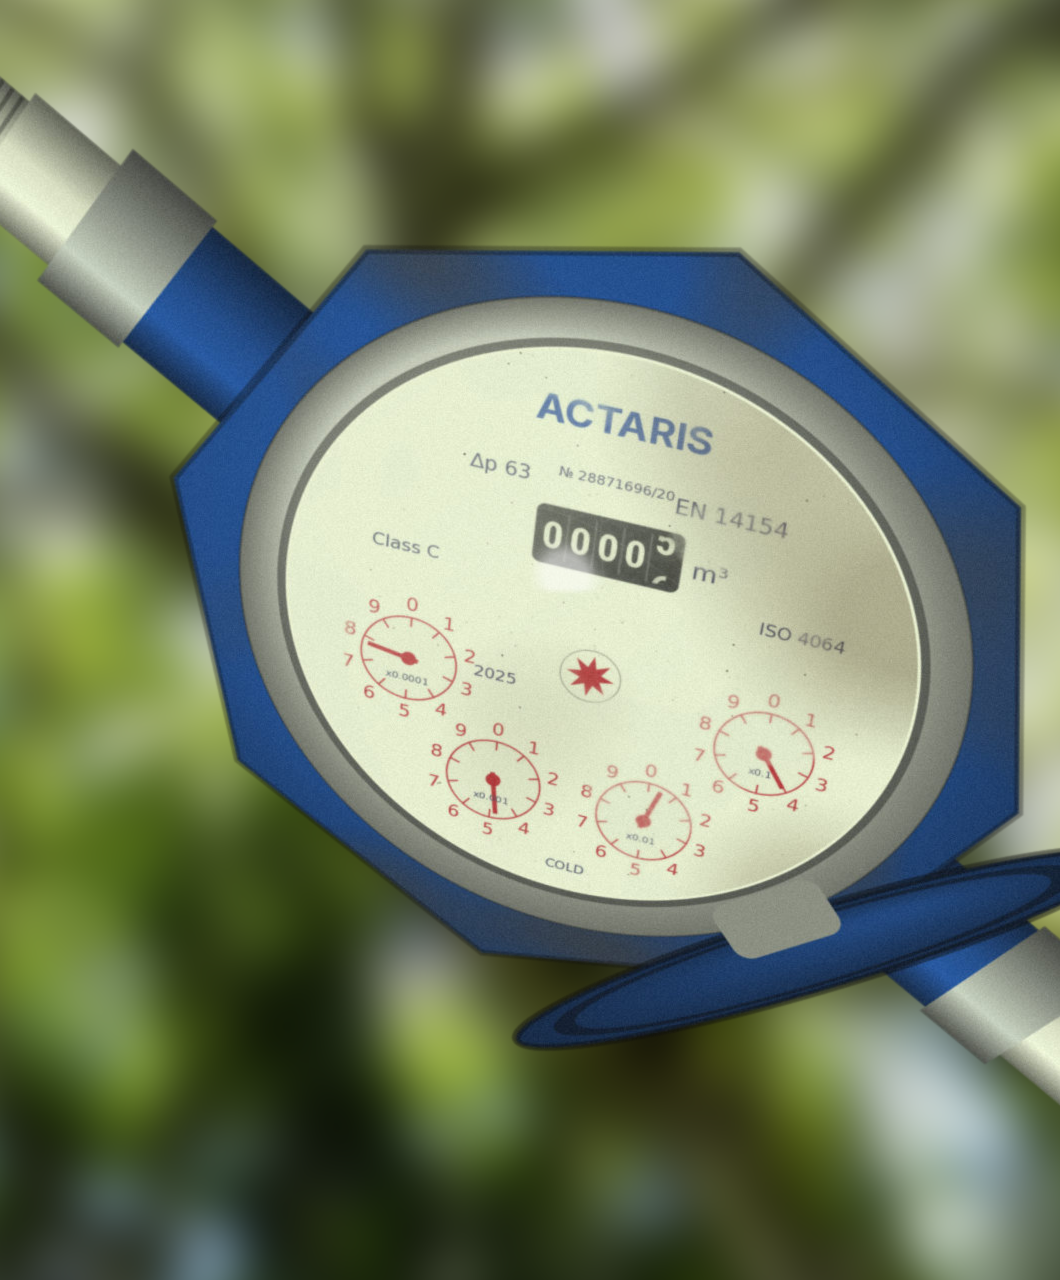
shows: 5.4047 m³
